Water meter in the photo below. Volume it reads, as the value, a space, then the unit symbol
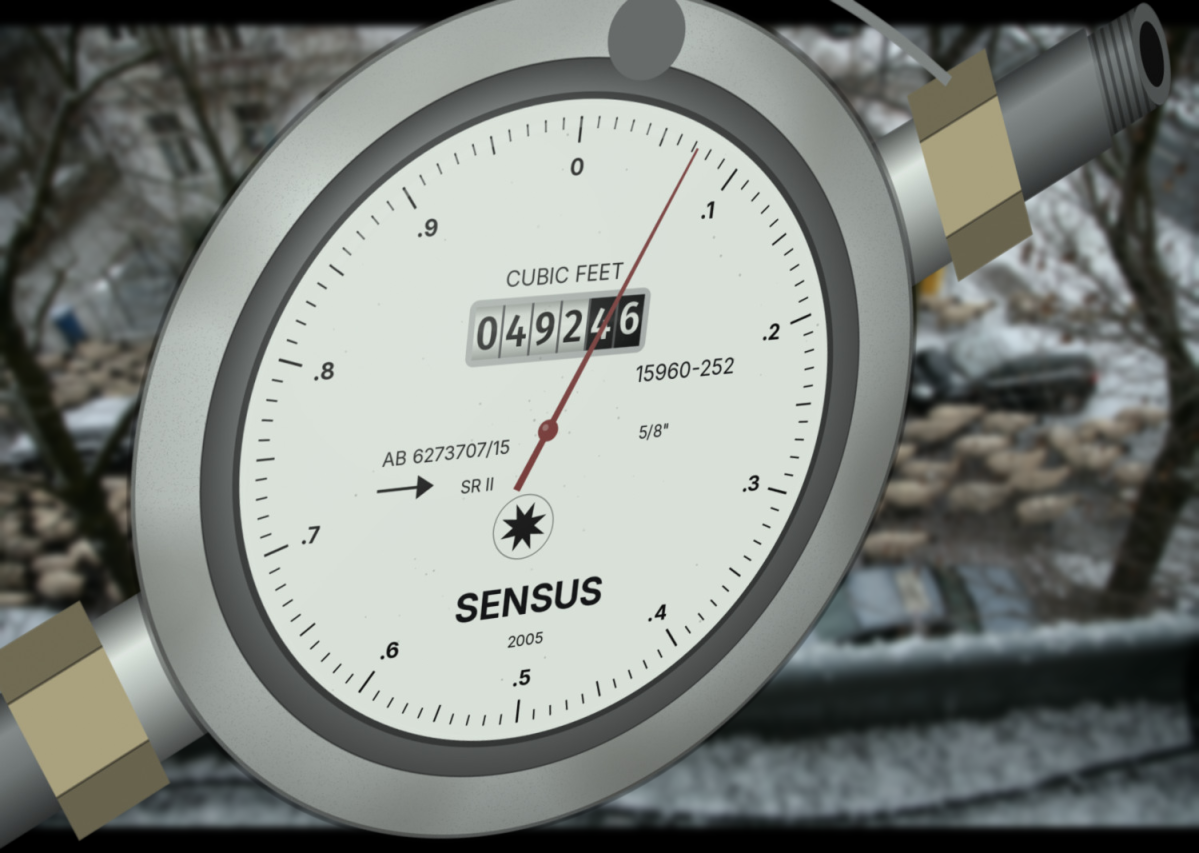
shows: 49246.07 ft³
